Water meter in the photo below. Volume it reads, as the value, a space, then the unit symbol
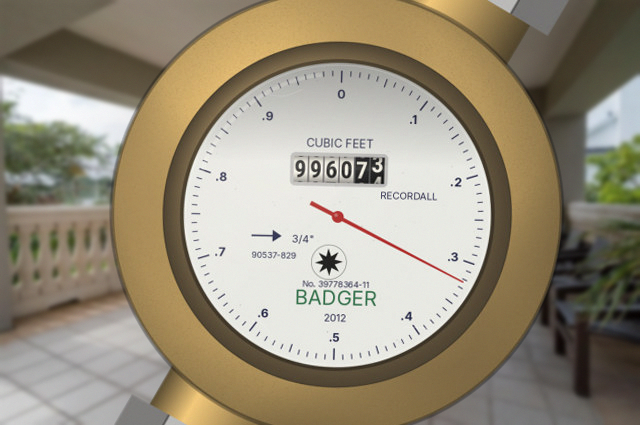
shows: 996073.32 ft³
